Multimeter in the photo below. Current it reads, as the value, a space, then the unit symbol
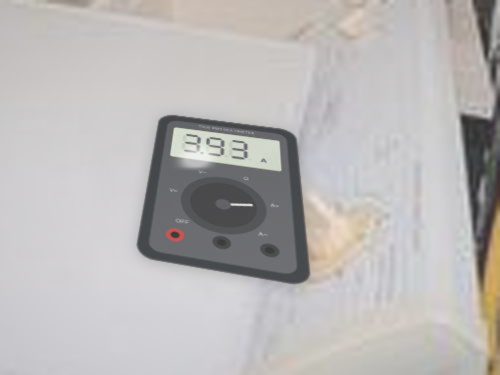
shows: 3.93 A
